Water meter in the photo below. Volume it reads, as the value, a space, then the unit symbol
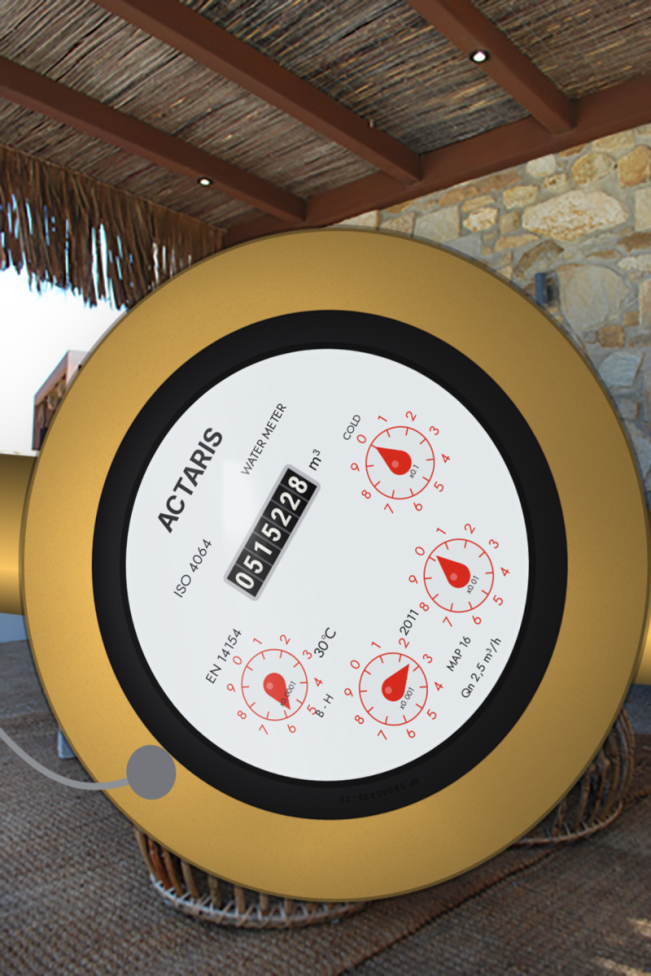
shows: 515228.0025 m³
